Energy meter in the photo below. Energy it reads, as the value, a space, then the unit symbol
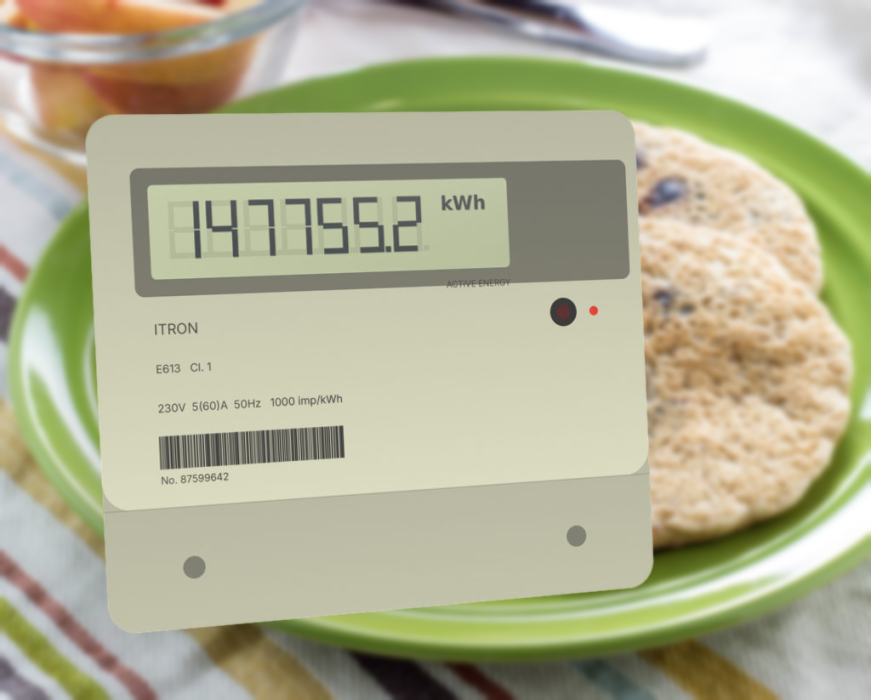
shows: 147755.2 kWh
